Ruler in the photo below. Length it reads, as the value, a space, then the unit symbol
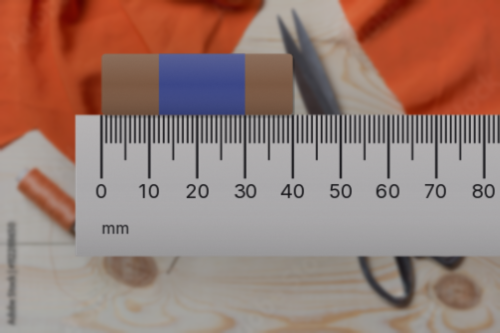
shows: 40 mm
